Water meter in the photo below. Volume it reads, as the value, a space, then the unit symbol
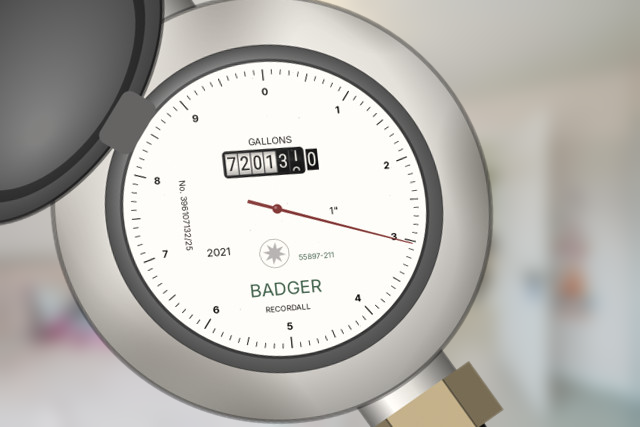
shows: 7201313.0 gal
